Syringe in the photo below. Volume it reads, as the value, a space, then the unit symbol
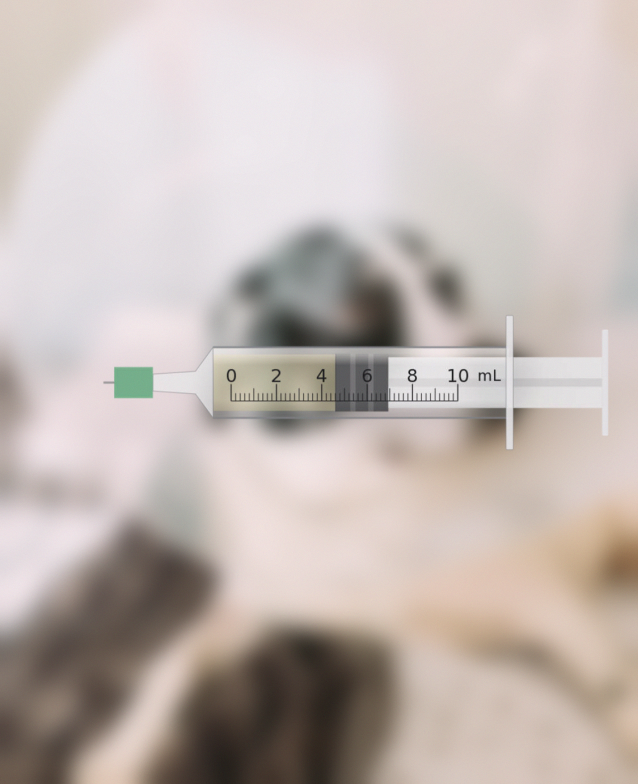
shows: 4.6 mL
